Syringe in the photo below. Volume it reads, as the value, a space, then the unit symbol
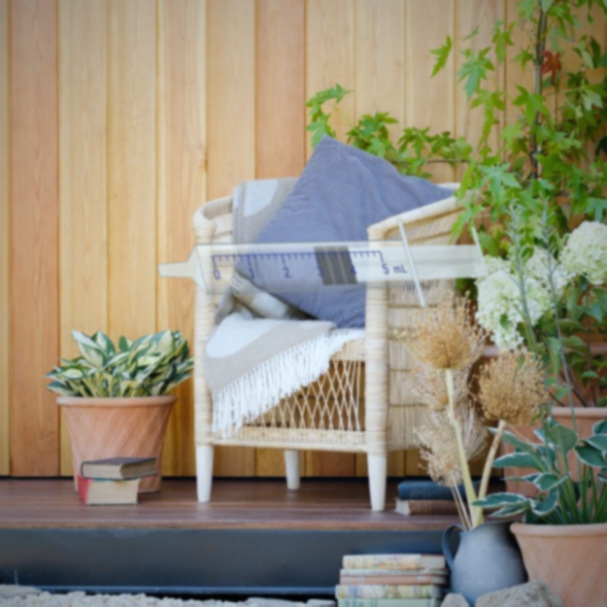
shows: 3 mL
